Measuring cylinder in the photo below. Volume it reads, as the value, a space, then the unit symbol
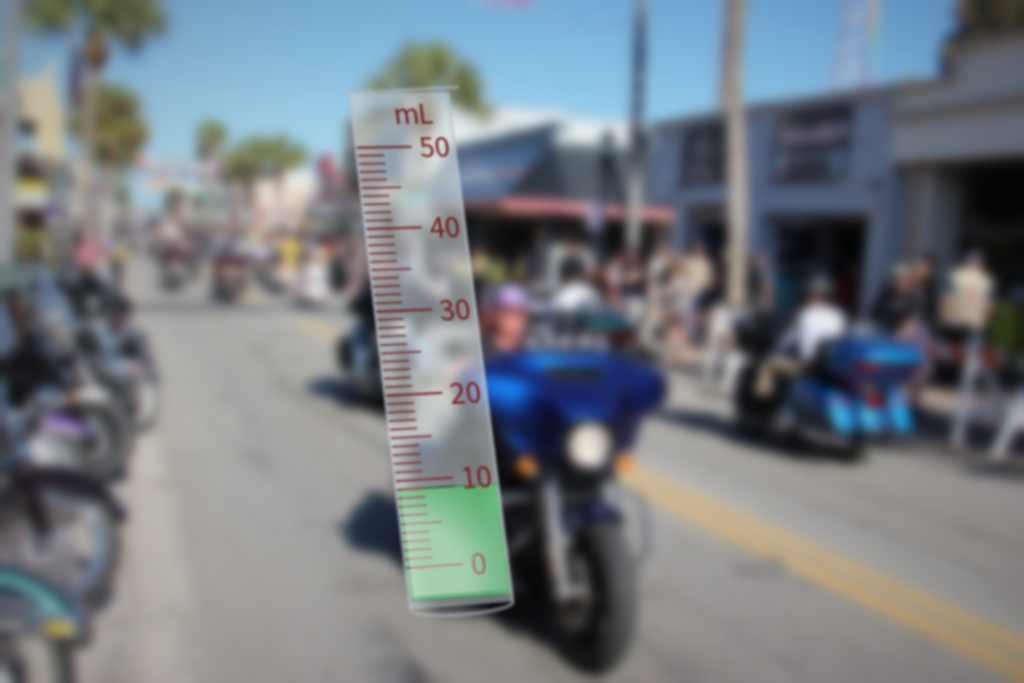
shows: 9 mL
